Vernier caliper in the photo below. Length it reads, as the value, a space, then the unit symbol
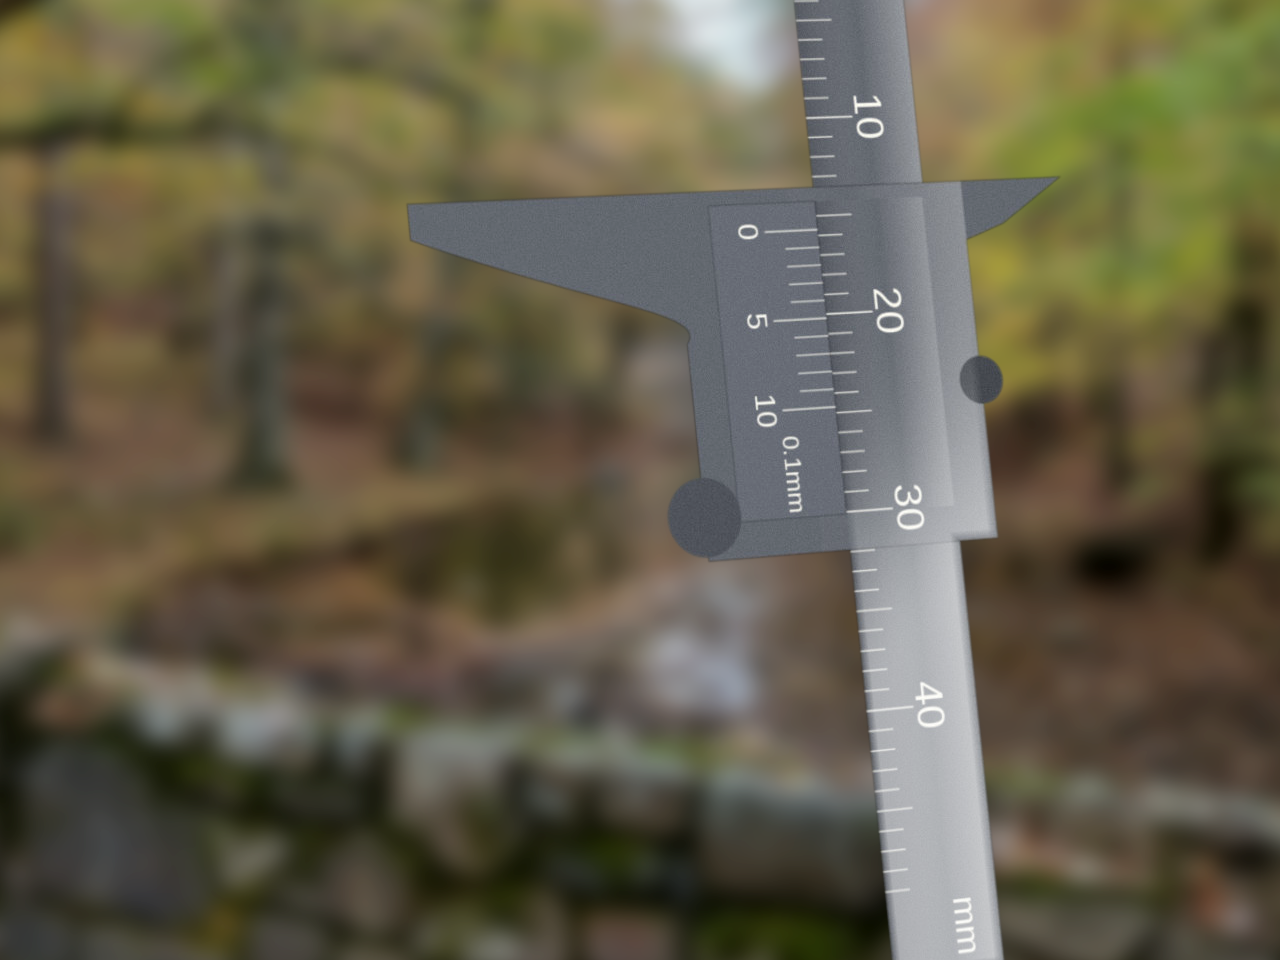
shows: 15.7 mm
